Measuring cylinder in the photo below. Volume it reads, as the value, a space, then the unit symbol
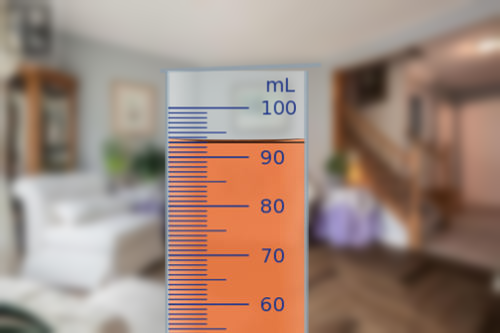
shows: 93 mL
